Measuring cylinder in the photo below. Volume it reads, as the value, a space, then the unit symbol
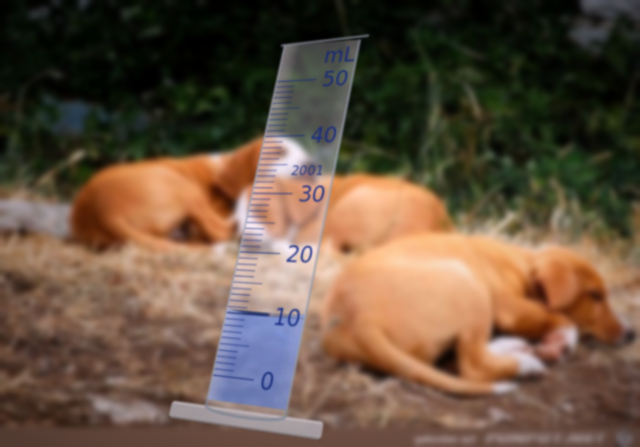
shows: 10 mL
